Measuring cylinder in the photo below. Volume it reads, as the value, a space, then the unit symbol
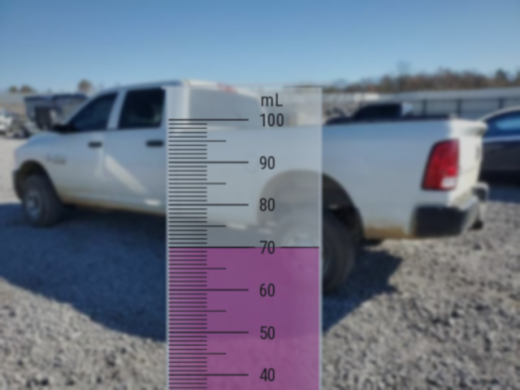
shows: 70 mL
